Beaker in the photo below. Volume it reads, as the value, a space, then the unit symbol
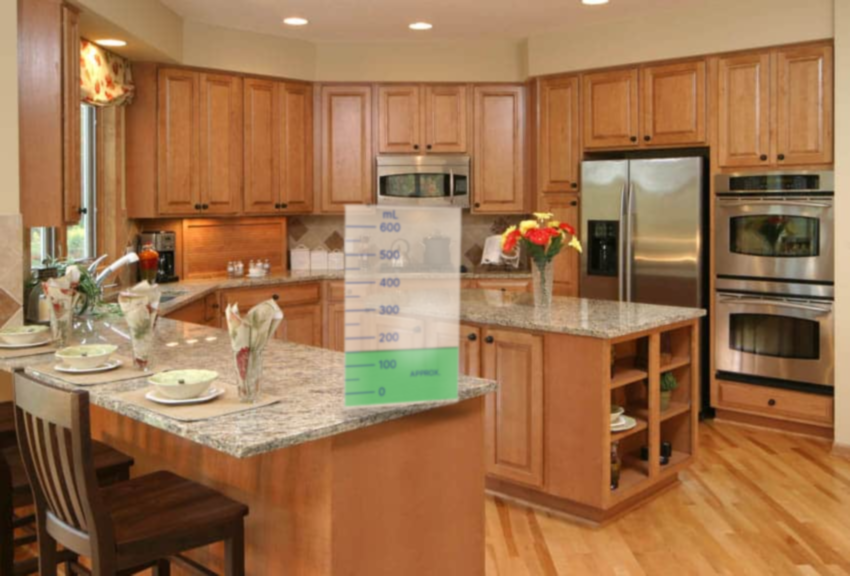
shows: 150 mL
